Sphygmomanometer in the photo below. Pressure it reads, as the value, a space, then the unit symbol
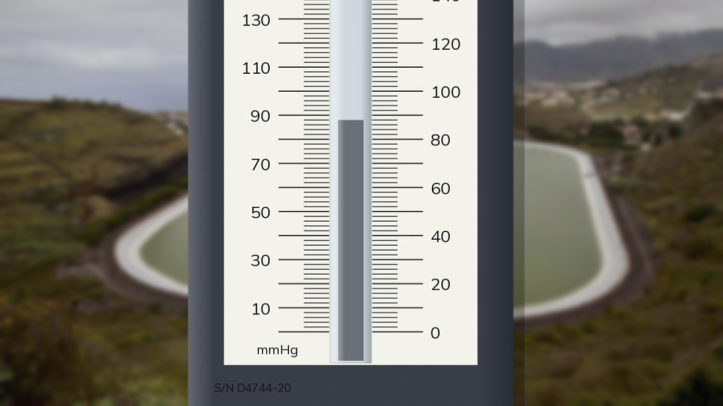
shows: 88 mmHg
